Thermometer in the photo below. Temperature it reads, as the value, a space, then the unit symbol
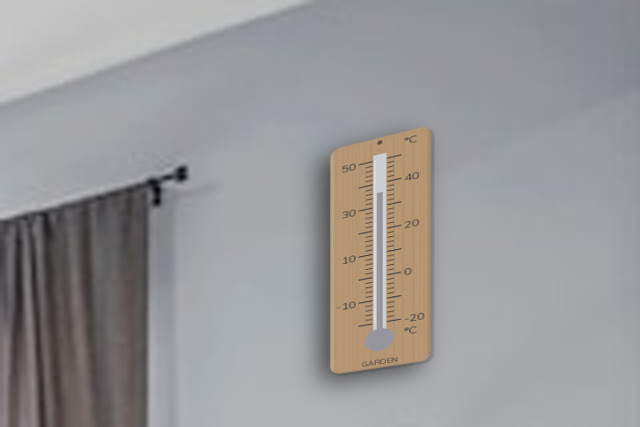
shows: 36 °C
